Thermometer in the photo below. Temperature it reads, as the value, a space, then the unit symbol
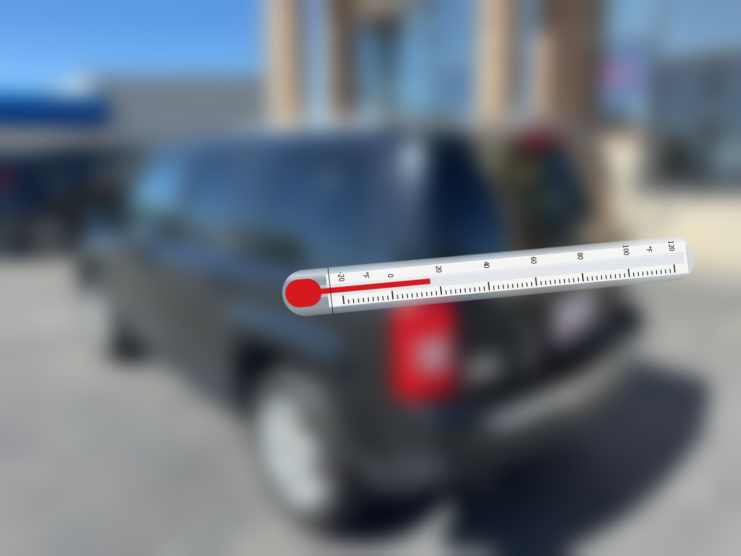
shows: 16 °F
